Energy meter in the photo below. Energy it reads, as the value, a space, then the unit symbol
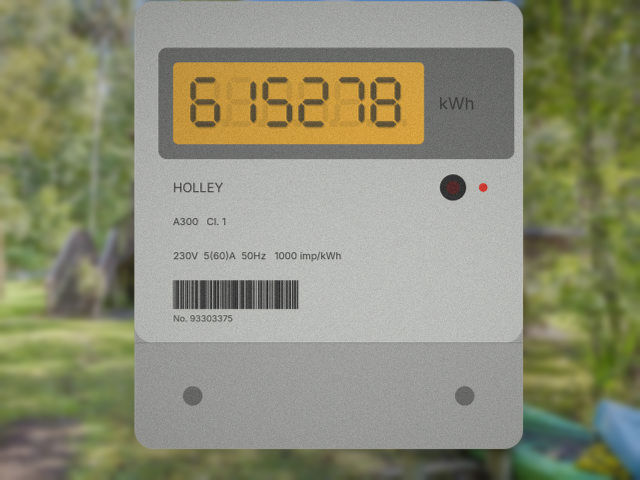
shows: 615278 kWh
